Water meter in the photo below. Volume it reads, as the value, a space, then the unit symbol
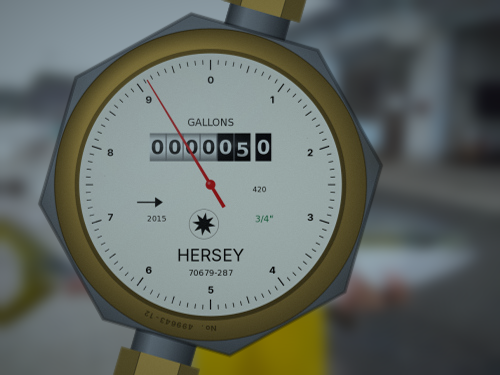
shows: 49.1 gal
